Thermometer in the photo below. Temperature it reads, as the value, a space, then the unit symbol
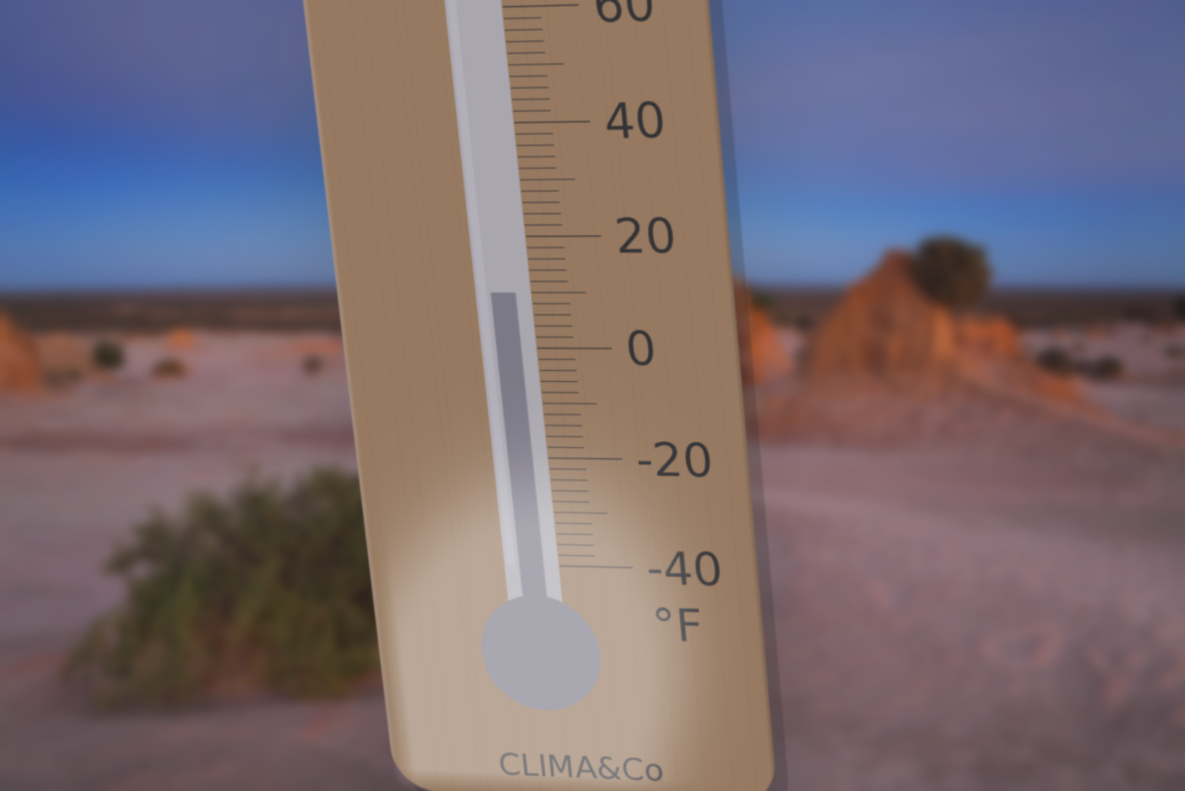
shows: 10 °F
